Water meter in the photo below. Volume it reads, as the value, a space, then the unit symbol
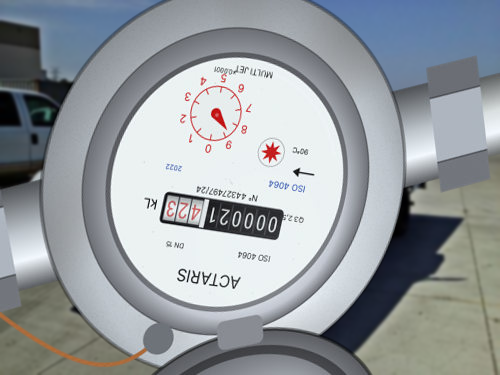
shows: 21.4238 kL
